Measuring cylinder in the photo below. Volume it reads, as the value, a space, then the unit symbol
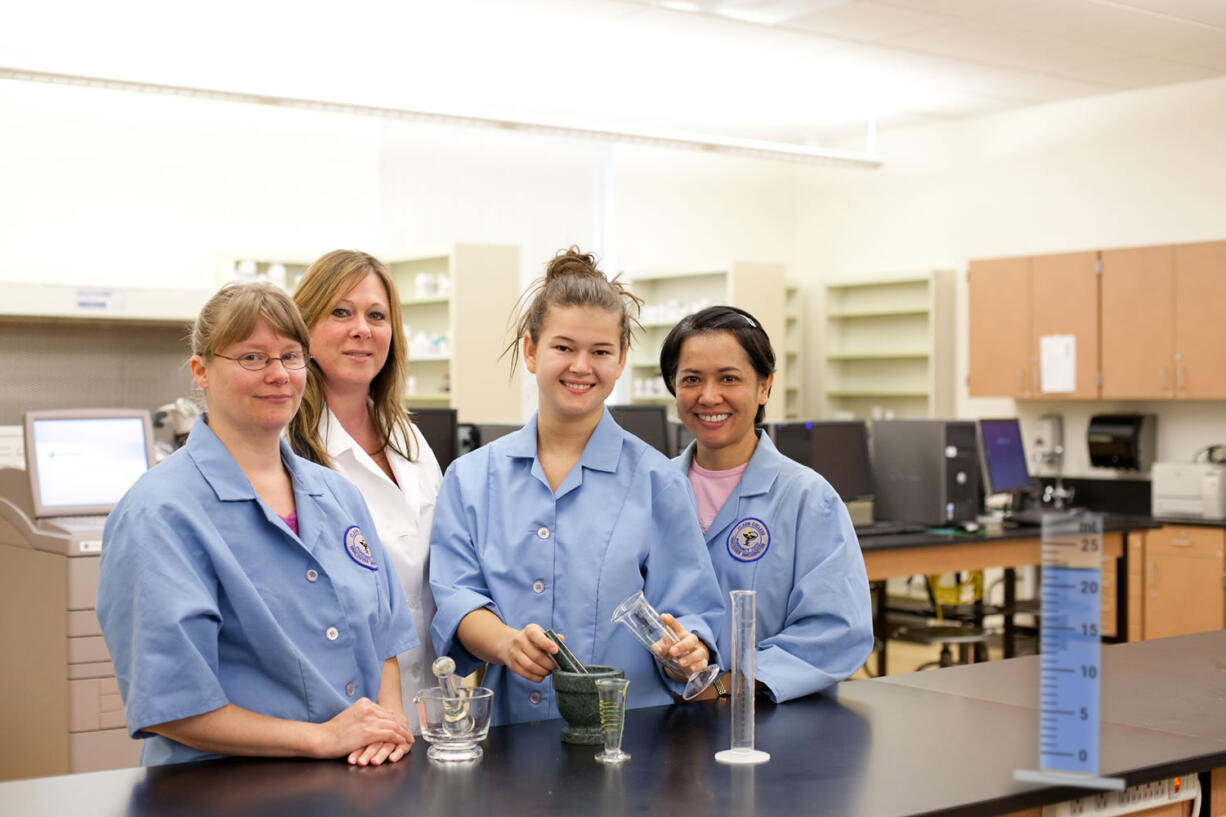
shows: 22 mL
